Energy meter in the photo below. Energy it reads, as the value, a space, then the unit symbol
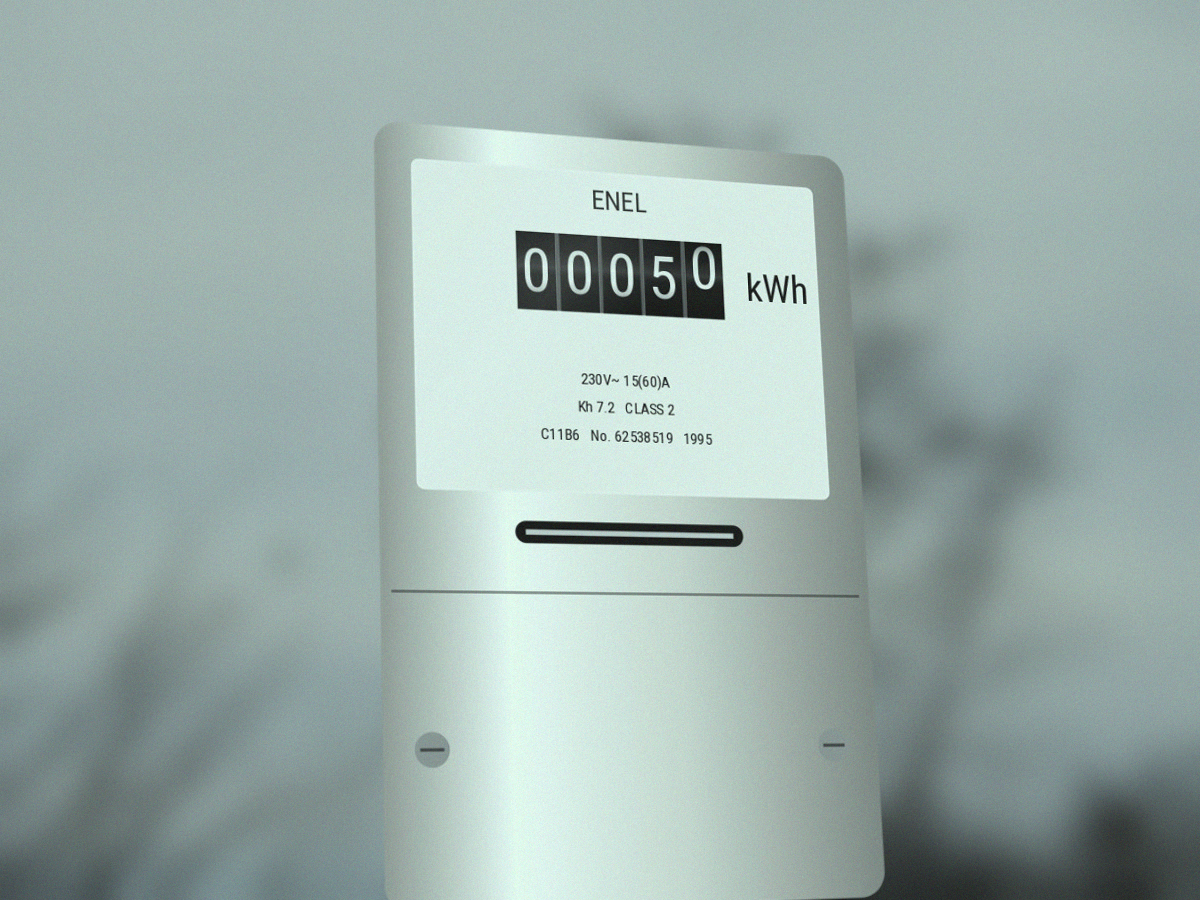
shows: 50 kWh
